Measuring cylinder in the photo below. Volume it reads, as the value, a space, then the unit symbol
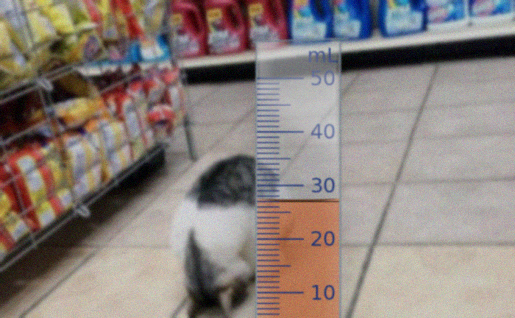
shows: 27 mL
